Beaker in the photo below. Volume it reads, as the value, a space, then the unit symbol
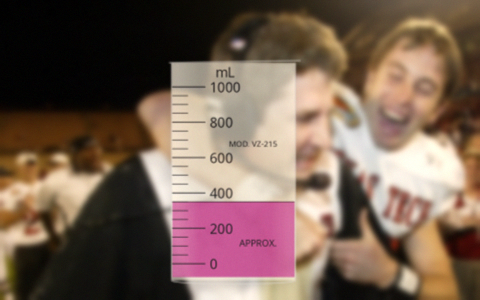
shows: 350 mL
